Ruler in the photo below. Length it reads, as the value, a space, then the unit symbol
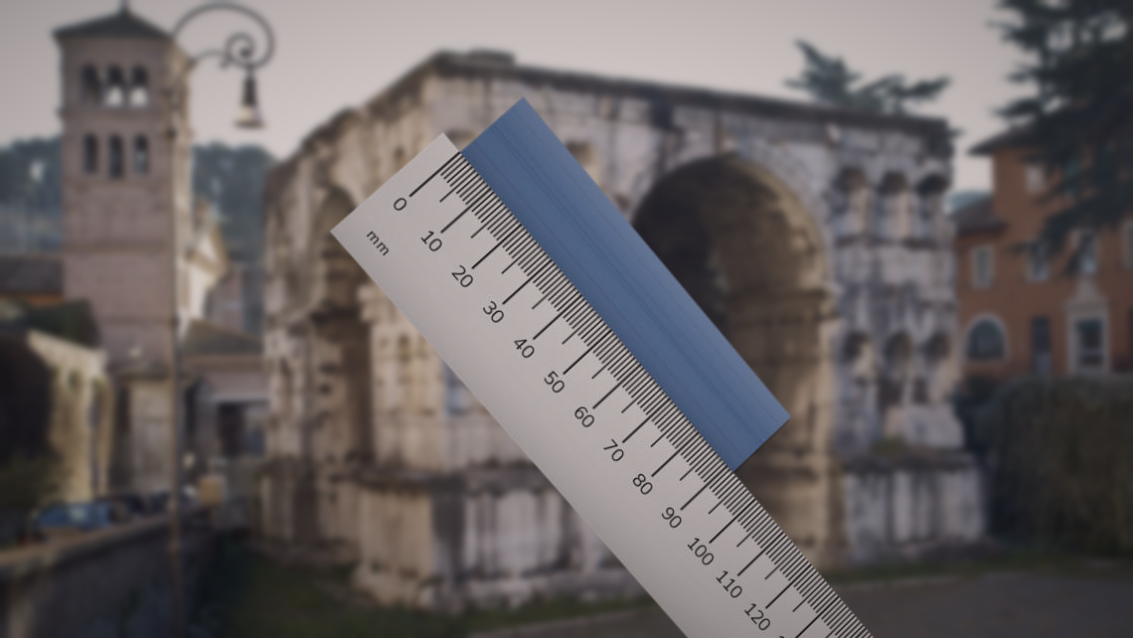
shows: 92 mm
